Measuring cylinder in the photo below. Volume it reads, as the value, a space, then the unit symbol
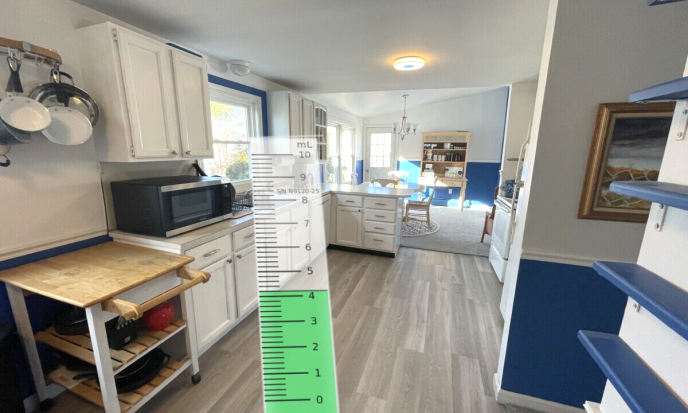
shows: 4.2 mL
